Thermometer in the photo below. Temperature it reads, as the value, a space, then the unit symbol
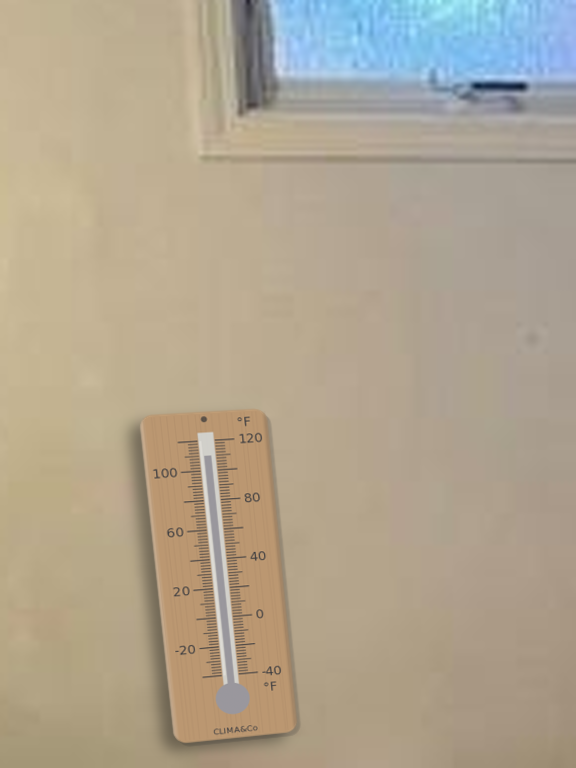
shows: 110 °F
